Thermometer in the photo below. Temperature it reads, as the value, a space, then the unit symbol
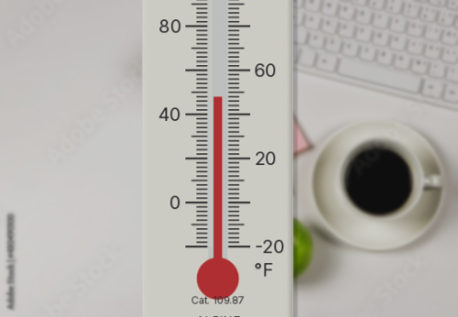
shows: 48 °F
